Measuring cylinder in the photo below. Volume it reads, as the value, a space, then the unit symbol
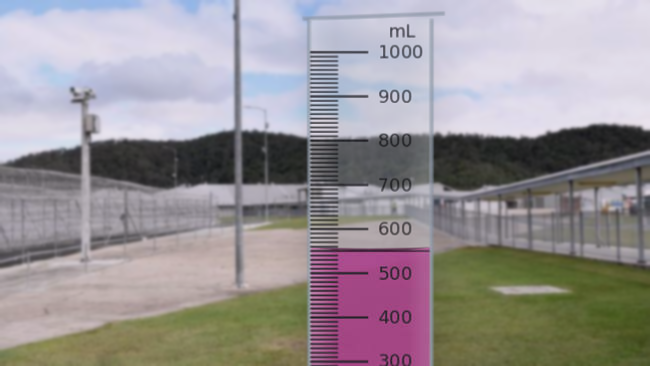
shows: 550 mL
